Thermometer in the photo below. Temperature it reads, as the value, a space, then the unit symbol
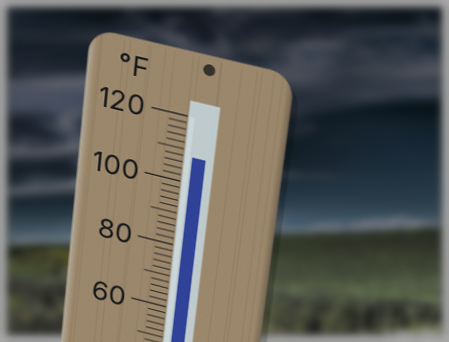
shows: 108 °F
